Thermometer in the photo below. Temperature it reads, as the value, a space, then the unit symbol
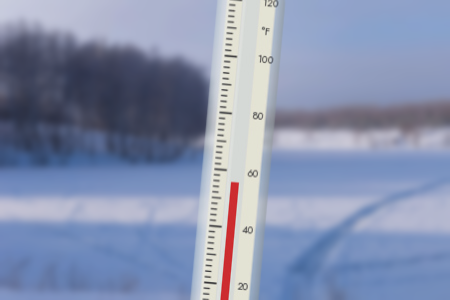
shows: 56 °F
